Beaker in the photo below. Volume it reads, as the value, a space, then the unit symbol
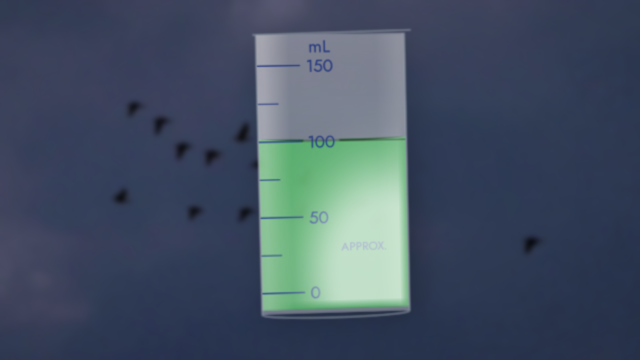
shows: 100 mL
